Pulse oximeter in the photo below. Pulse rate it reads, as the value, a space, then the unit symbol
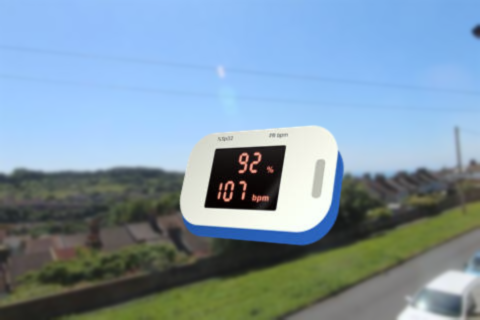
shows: 107 bpm
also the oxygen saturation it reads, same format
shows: 92 %
